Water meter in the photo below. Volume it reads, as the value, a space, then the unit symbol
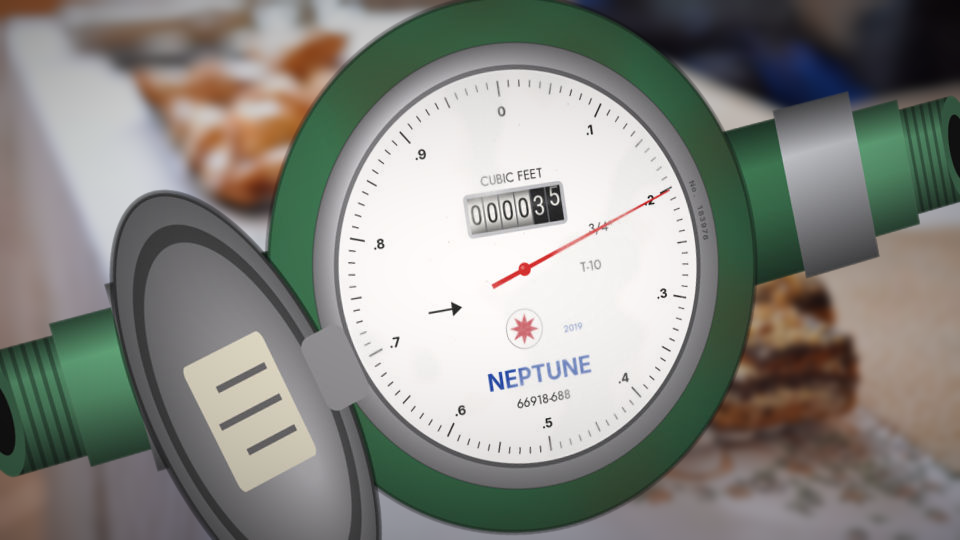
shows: 35.20 ft³
